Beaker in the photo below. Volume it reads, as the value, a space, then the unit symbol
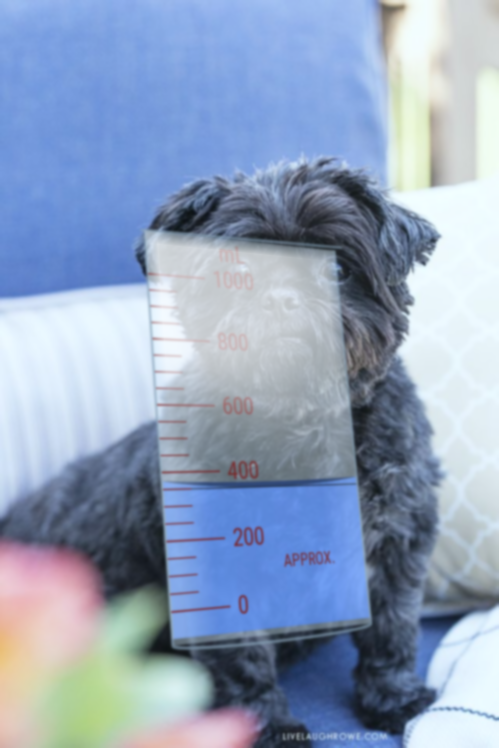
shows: 350 mL
